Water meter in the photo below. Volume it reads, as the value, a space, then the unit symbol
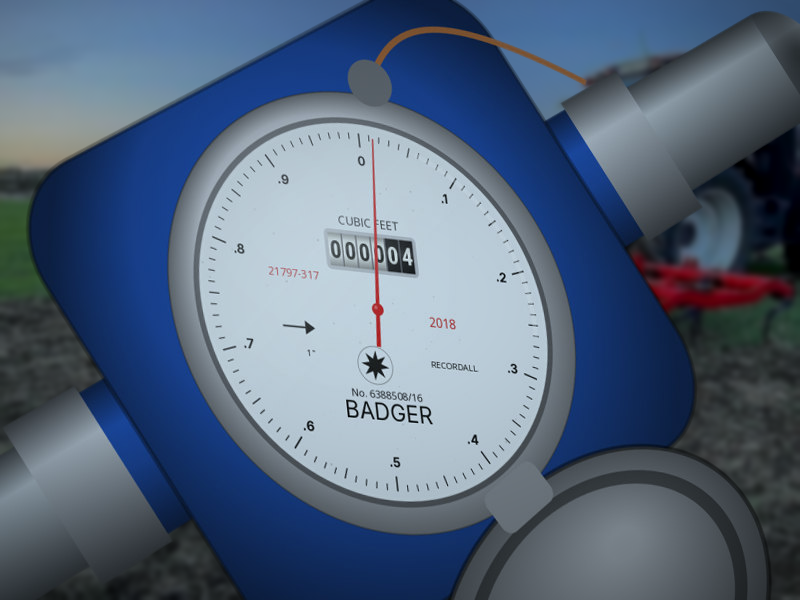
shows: 4.01 ft³
